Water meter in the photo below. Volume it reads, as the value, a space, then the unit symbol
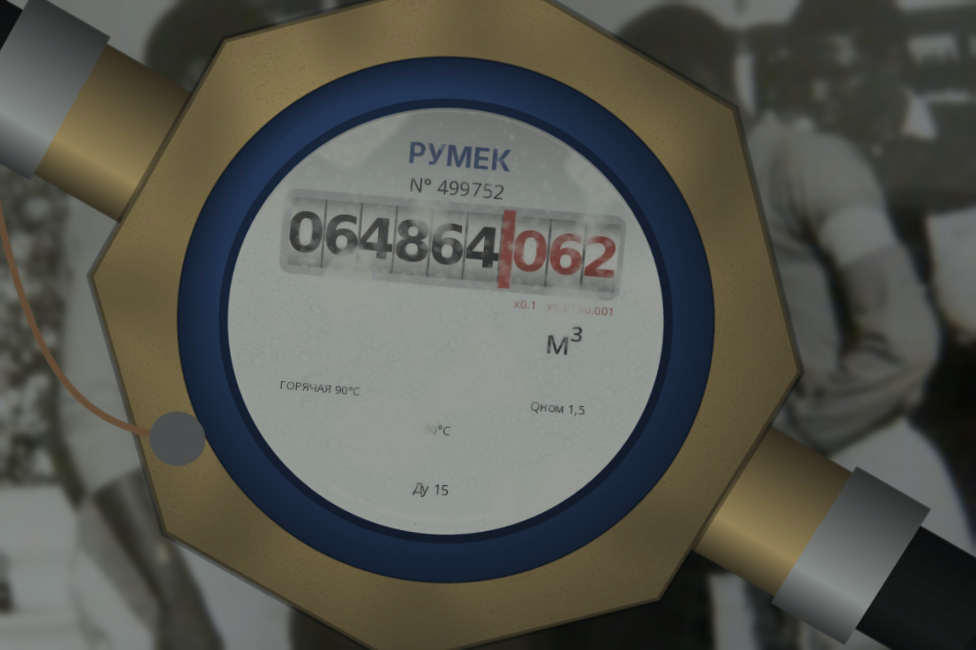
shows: 64864.062 m³
